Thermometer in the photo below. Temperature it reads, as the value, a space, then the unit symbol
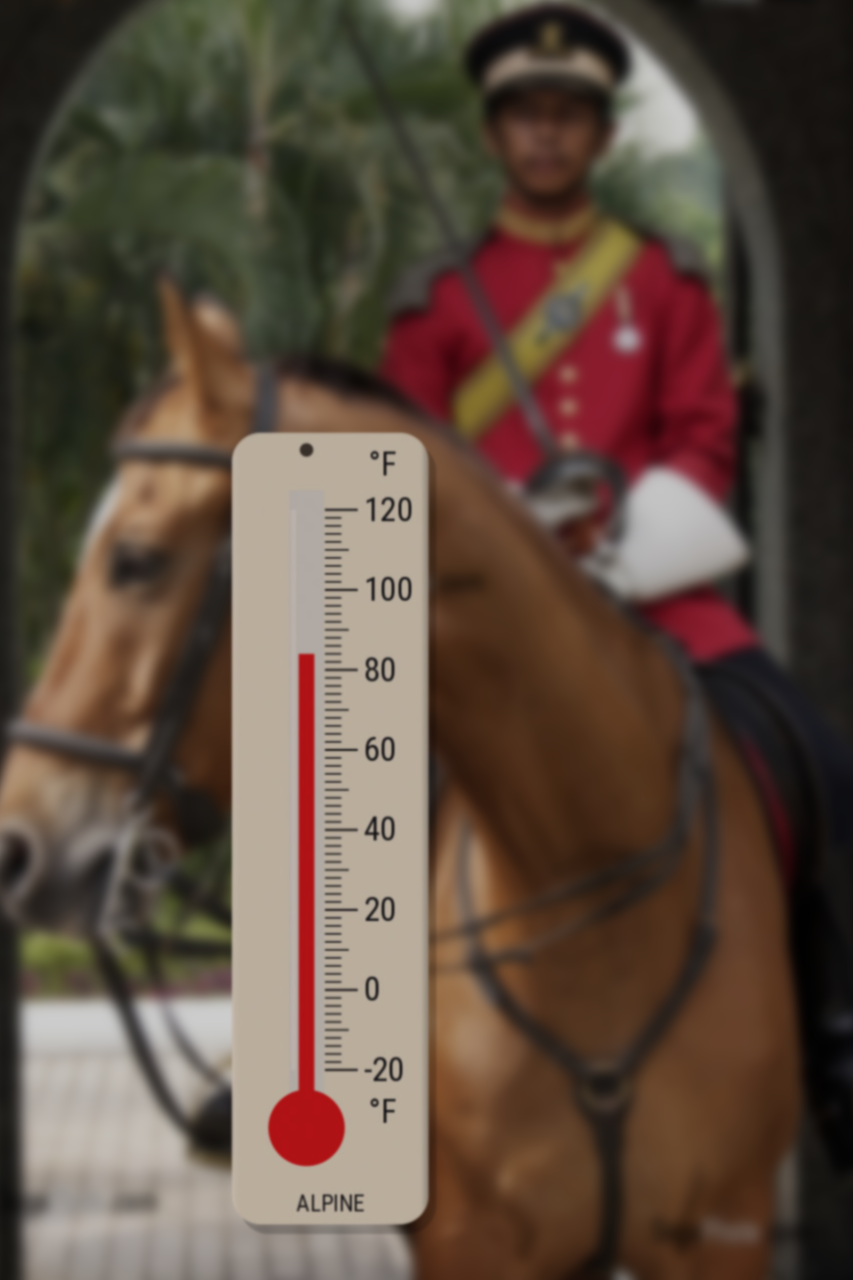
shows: 84 °F
